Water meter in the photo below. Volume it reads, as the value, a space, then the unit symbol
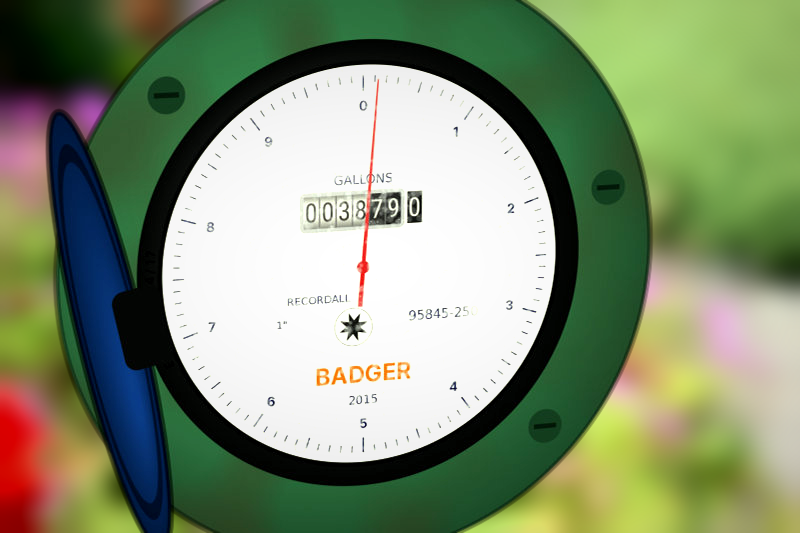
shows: 38790.1 gal
